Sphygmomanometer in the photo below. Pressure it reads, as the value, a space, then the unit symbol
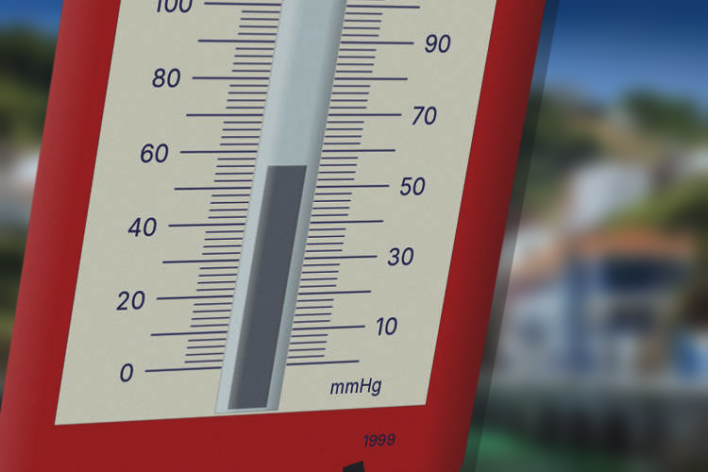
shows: 56 mmHg
